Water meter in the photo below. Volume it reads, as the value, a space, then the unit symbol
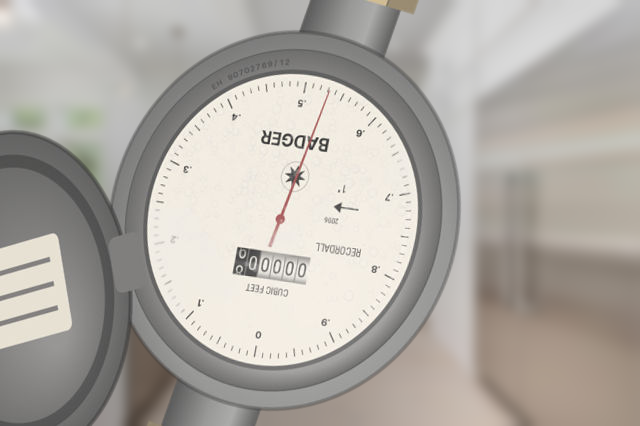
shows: 8.53 ft³
